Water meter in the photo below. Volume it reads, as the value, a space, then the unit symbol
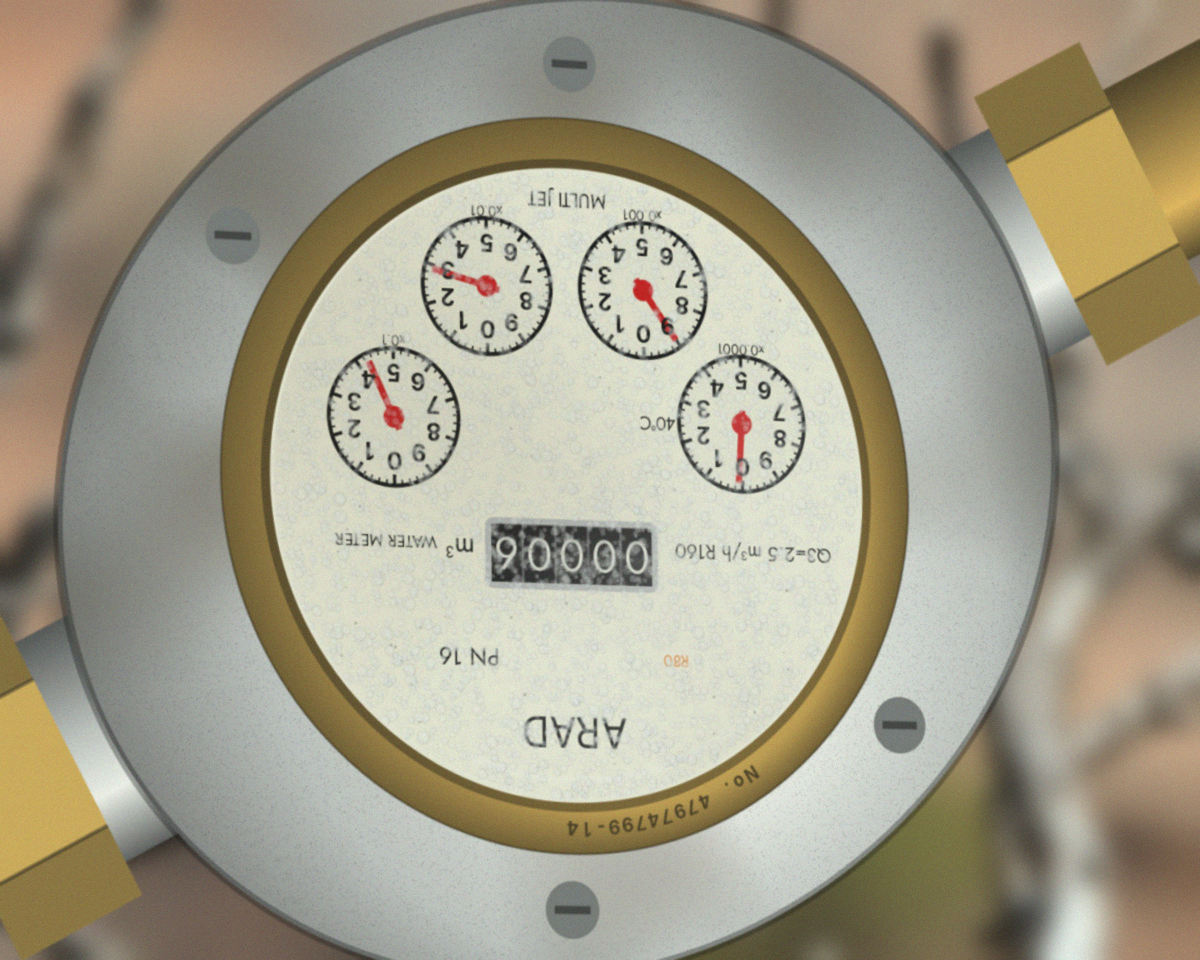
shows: 6.4290 m³
